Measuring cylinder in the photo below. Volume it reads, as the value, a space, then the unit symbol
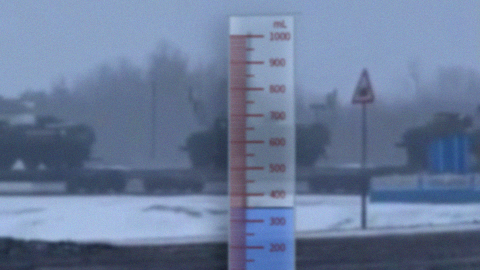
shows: 350 mL
